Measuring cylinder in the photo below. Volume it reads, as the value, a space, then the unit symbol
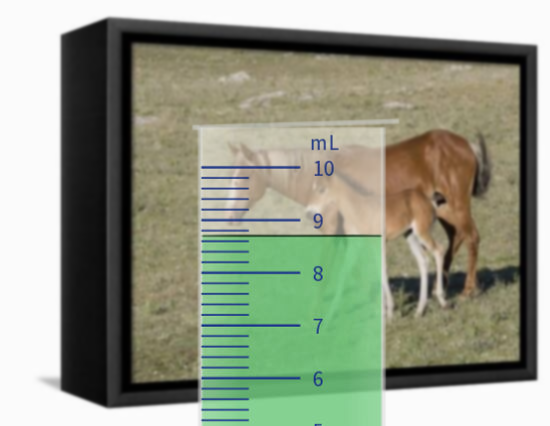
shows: 8.7 mL
